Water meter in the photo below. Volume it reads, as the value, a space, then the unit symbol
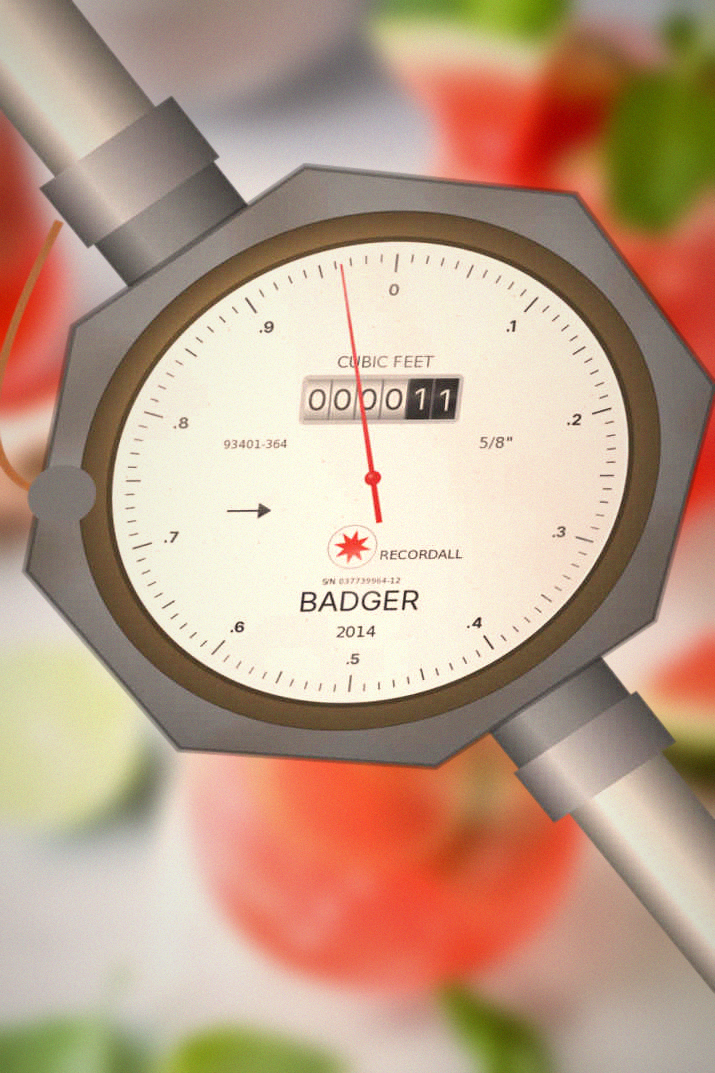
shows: 10.96 ft³
